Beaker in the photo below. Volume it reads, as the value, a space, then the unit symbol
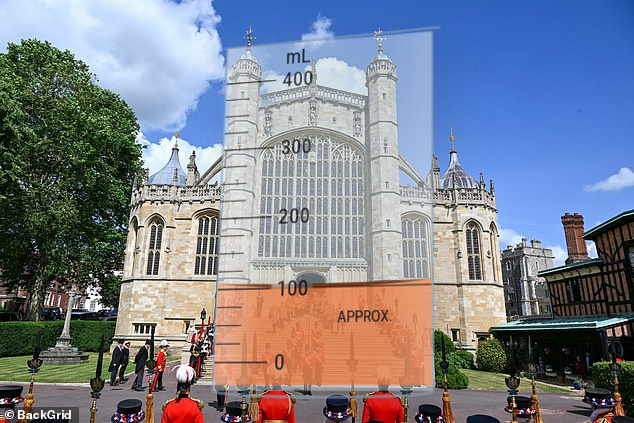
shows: 100 mL
